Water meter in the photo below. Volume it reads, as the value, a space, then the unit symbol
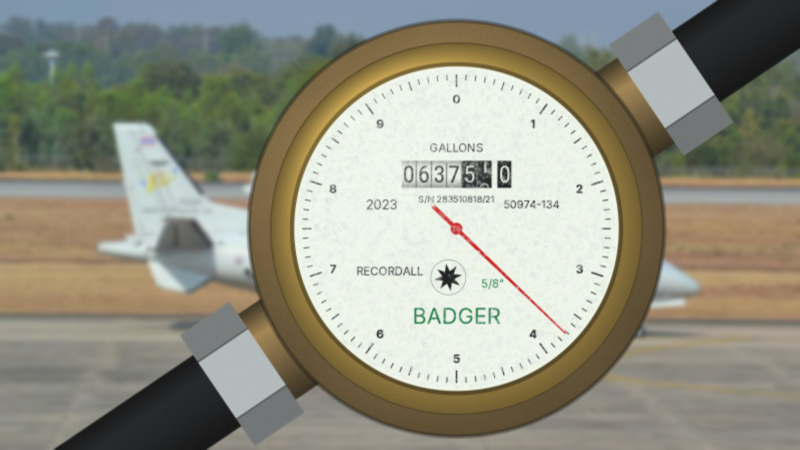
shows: 637513.7 gal
